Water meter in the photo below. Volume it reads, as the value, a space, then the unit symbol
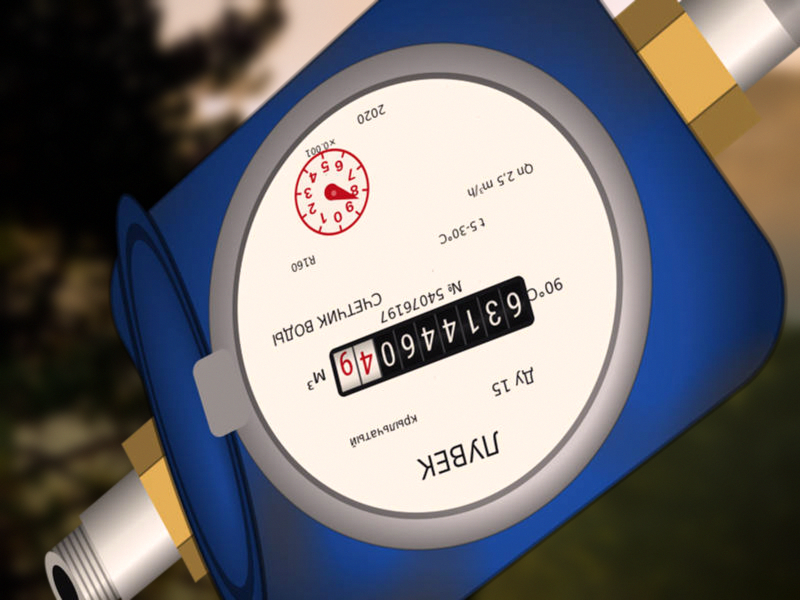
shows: 6314460.488 m³
